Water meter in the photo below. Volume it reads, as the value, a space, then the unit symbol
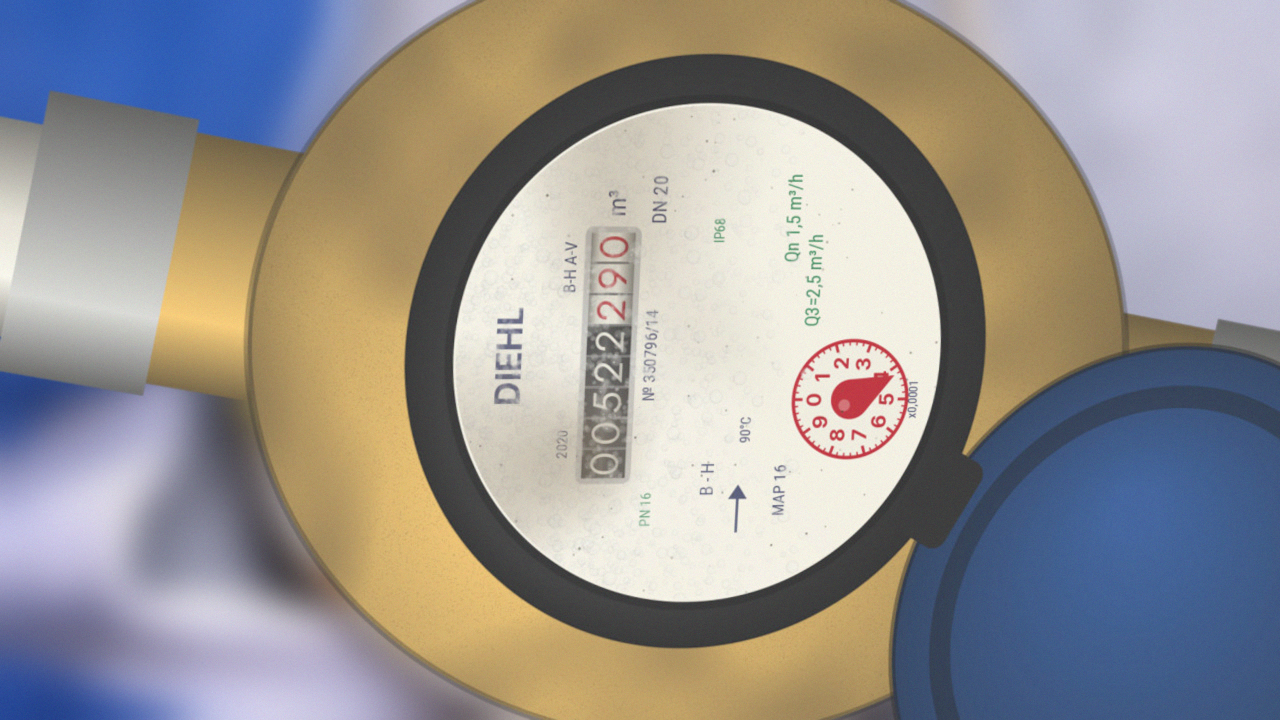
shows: 522.2904 m³
